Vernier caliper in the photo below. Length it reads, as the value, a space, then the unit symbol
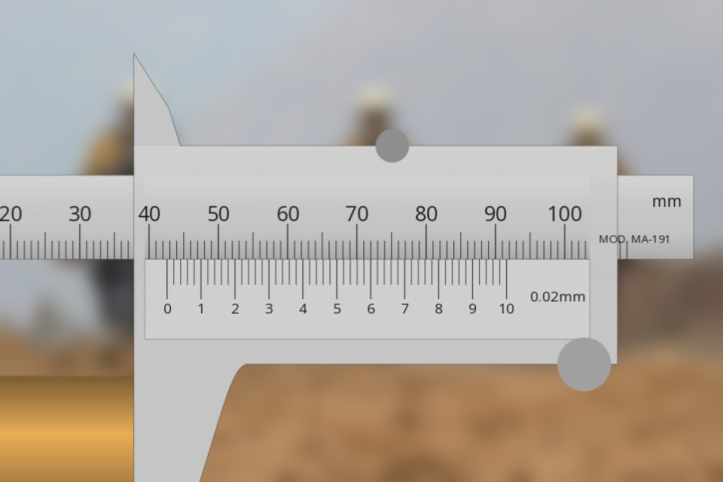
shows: 42.6 mm
